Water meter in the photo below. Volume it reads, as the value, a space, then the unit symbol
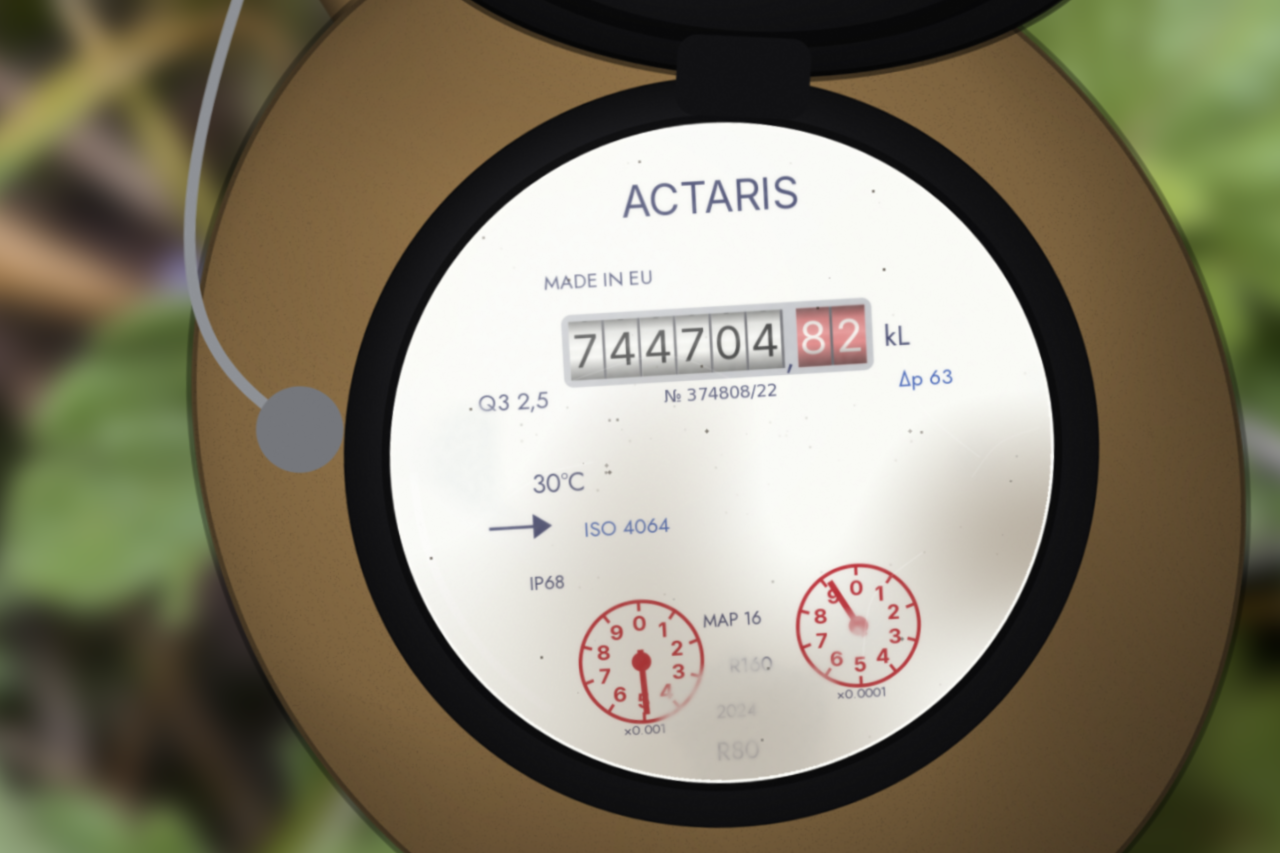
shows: 744704.8249 kL
